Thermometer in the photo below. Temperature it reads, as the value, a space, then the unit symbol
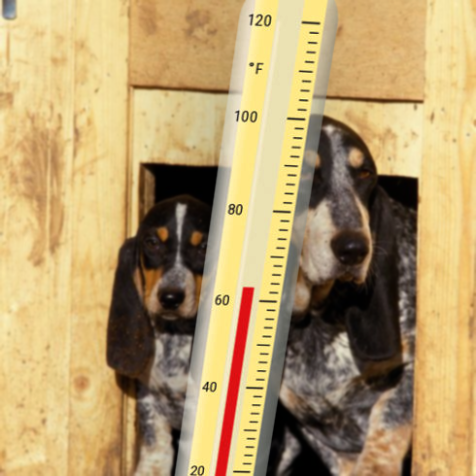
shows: 63 °F
